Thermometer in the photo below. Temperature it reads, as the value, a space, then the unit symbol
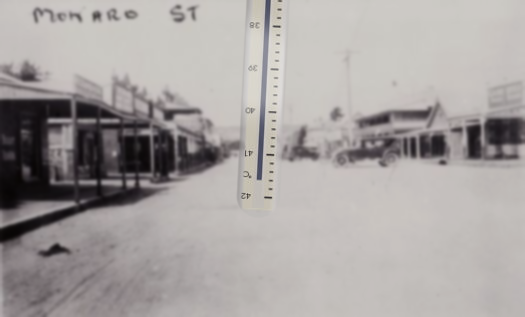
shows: 41.6 °C
